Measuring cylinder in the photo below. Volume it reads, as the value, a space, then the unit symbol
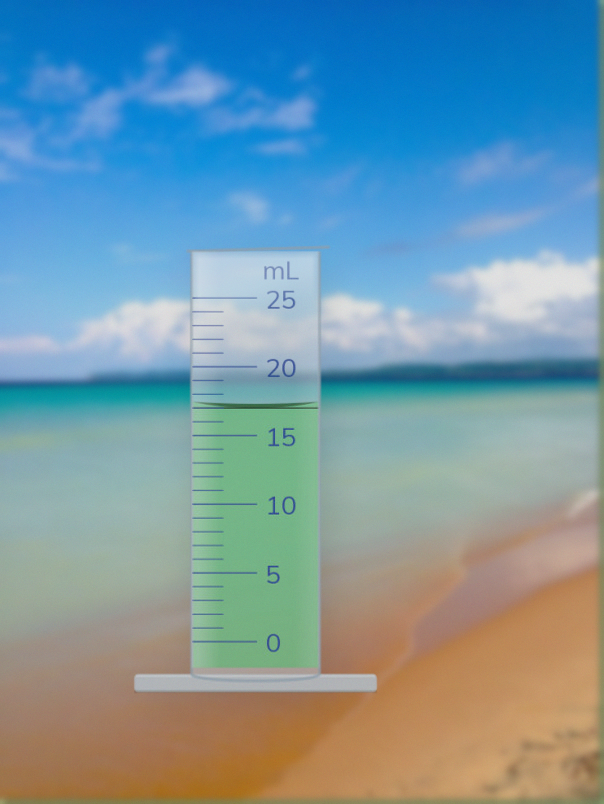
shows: 17 mL
